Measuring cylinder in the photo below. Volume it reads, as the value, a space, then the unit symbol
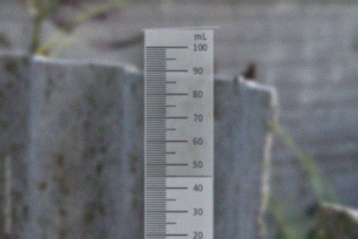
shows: 45 mL
